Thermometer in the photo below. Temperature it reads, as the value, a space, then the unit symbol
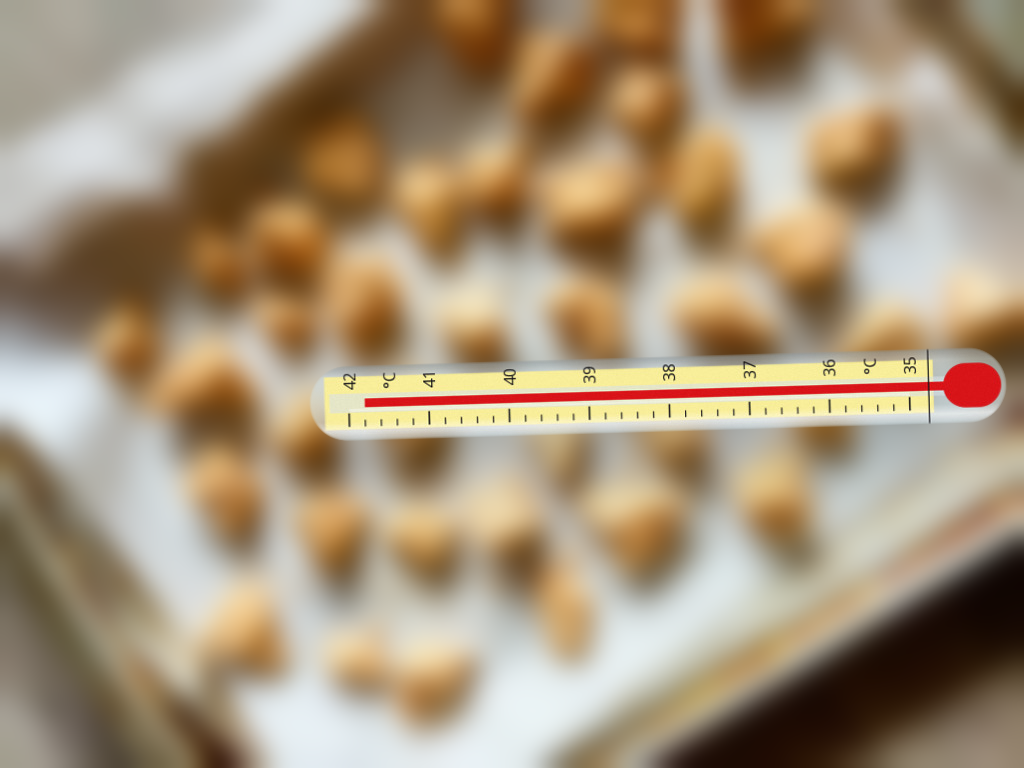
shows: 41.8 °C
